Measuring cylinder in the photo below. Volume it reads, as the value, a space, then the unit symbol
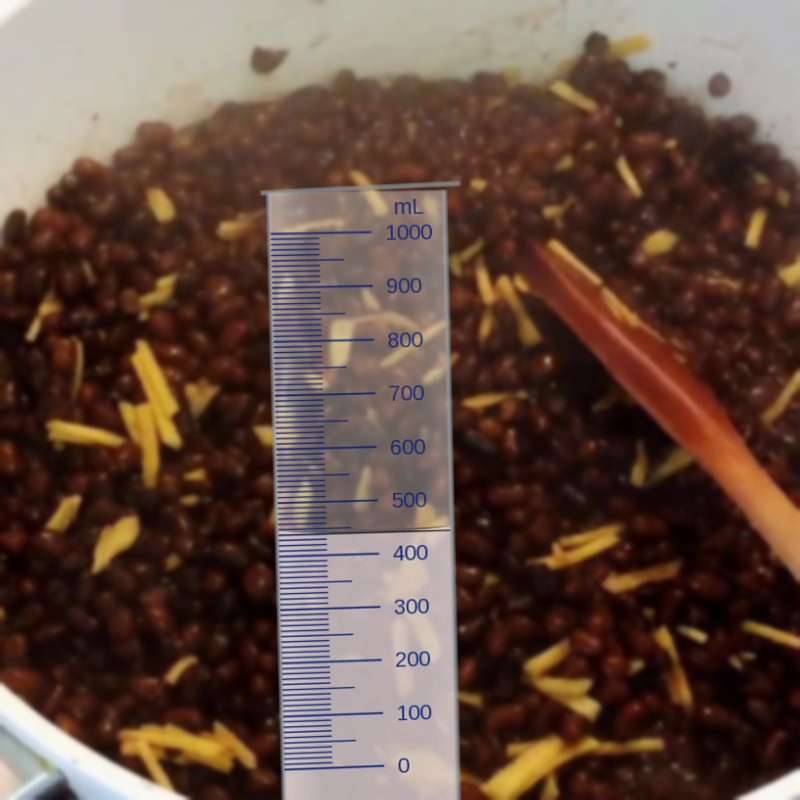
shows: 440 mL
